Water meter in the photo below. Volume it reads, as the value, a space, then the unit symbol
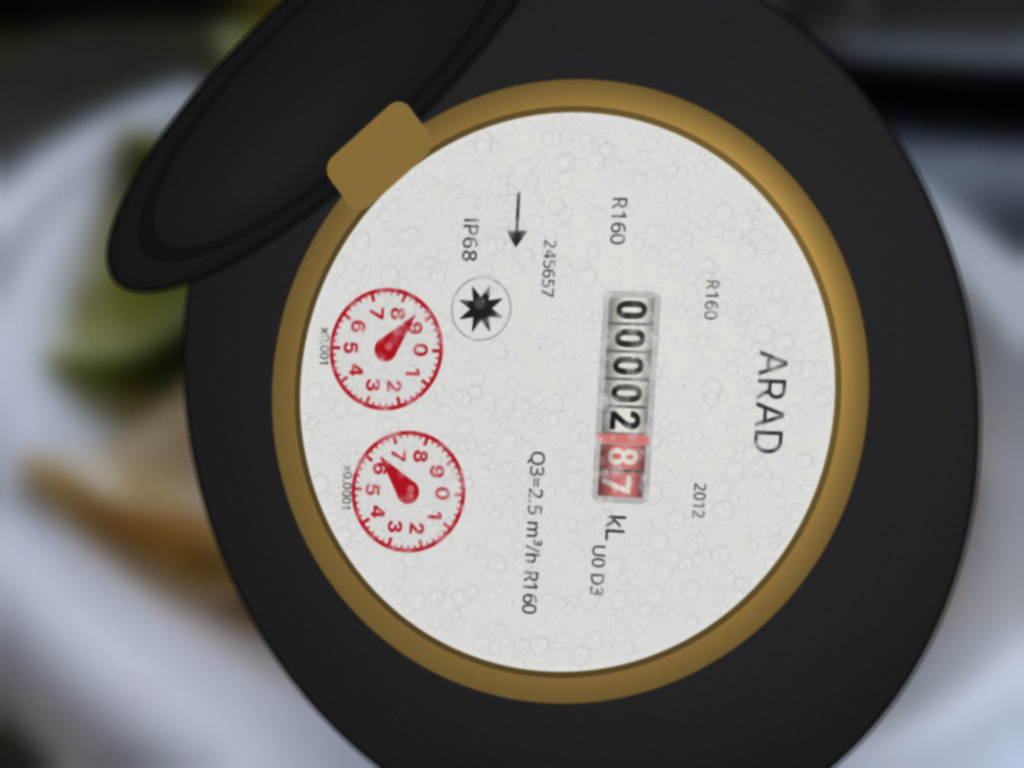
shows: 2.8686 kL
